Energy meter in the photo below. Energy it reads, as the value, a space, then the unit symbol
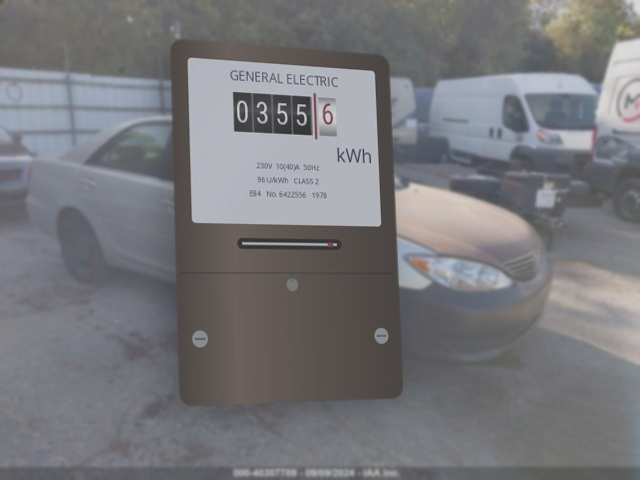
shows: 355.6 kWh
